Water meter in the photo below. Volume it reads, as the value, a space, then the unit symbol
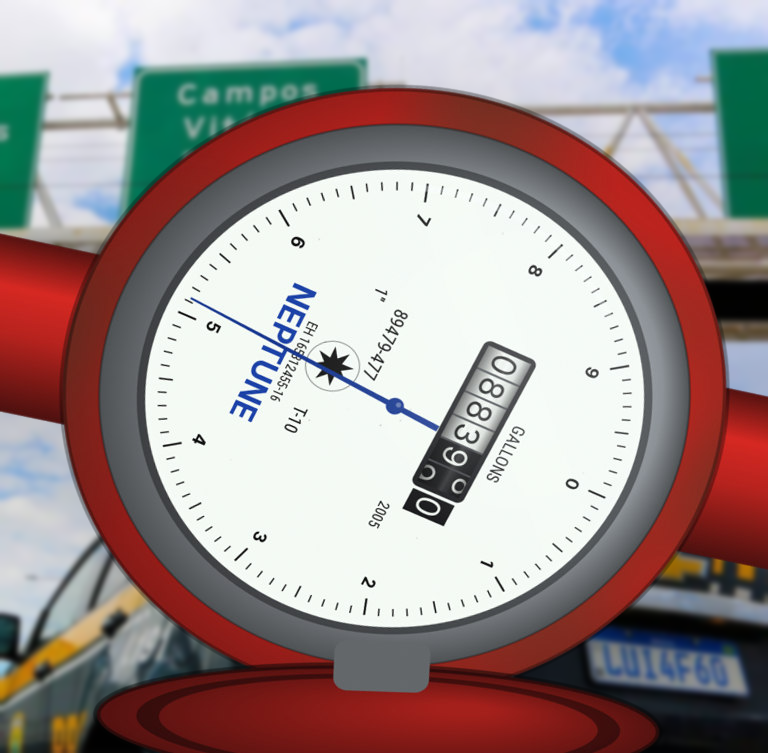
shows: 883985.1 gal
